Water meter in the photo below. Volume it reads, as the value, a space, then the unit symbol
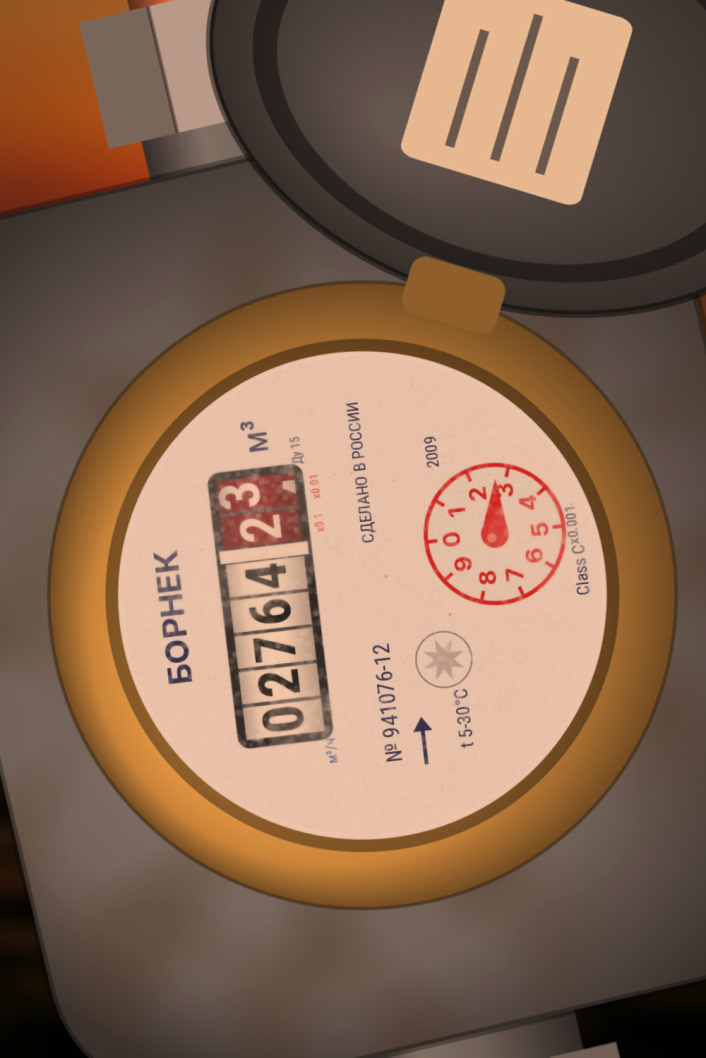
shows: 2764.232 m³
